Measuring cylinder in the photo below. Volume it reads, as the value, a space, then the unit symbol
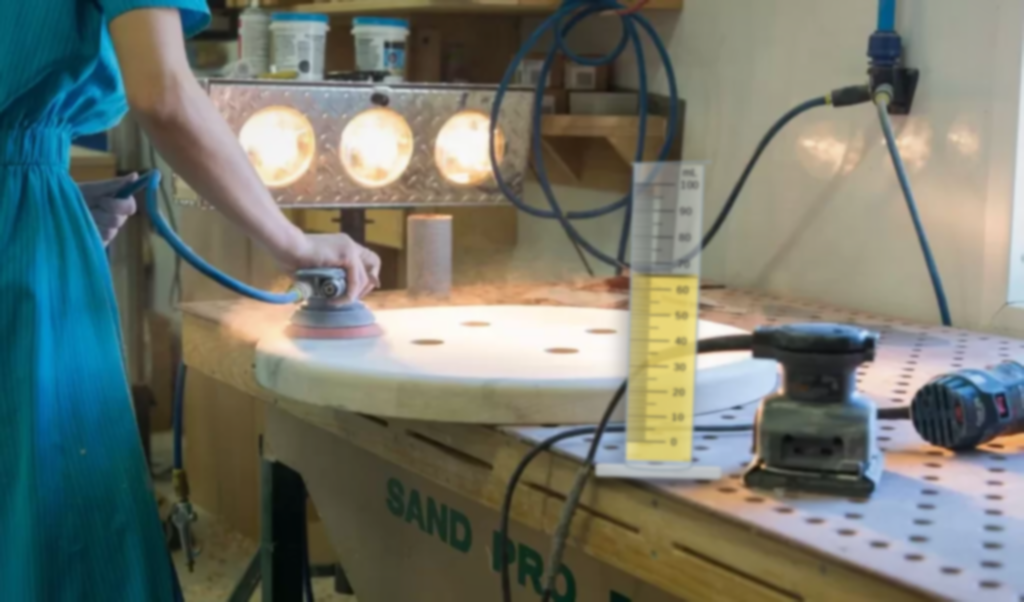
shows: 65 mL
